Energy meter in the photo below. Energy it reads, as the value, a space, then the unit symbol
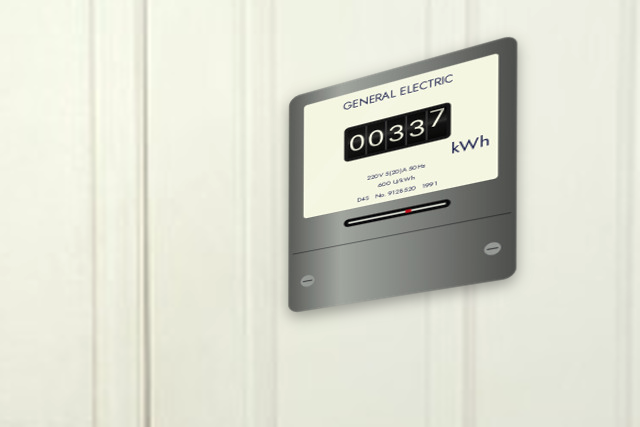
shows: 337 kWh
